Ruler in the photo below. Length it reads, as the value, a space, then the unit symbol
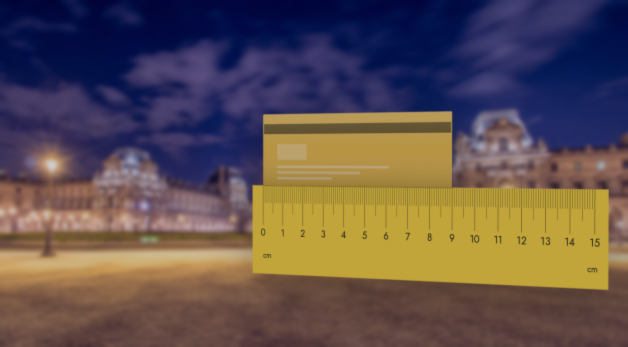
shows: 9 cm
